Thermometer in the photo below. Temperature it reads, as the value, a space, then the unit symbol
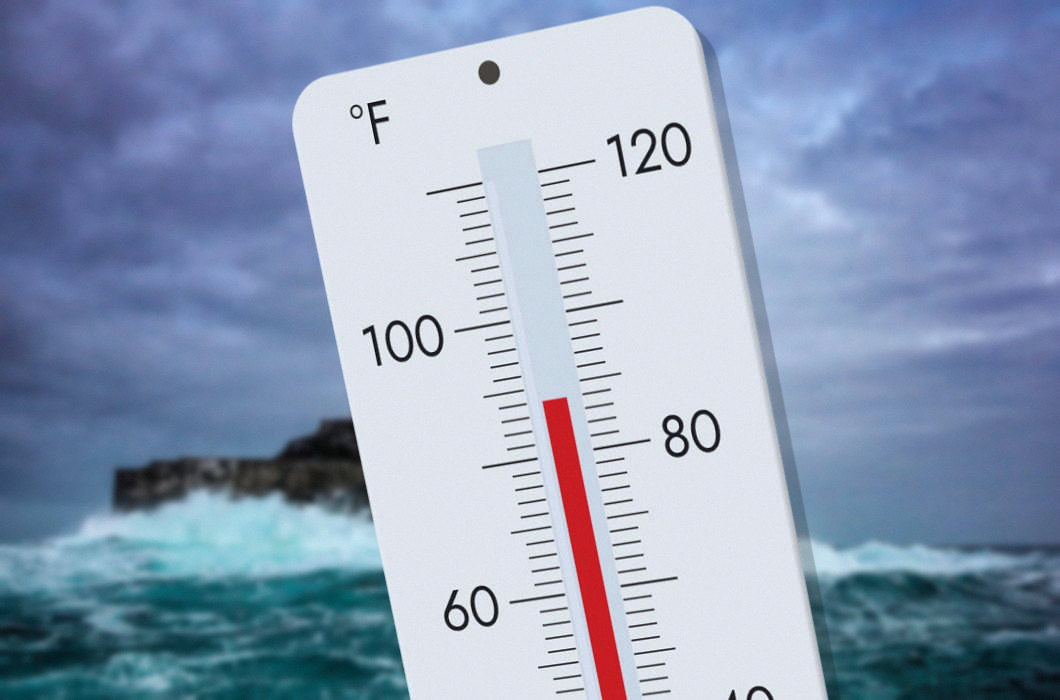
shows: 88 °F
